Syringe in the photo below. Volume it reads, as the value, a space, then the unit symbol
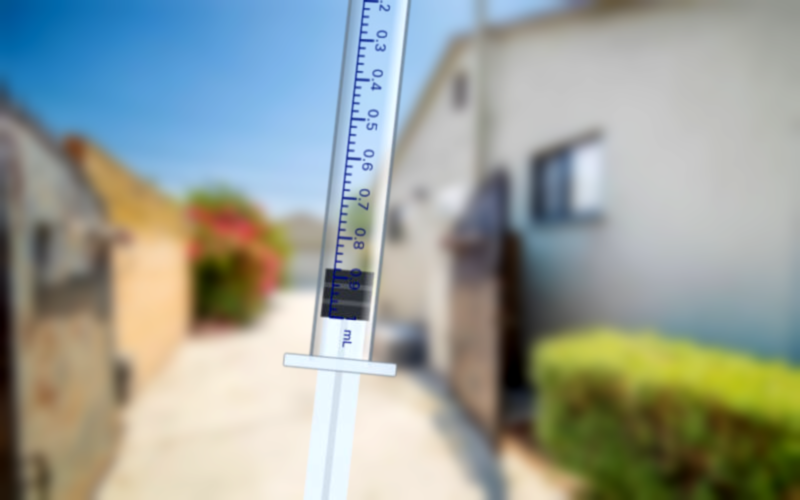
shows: 0.88 mL
